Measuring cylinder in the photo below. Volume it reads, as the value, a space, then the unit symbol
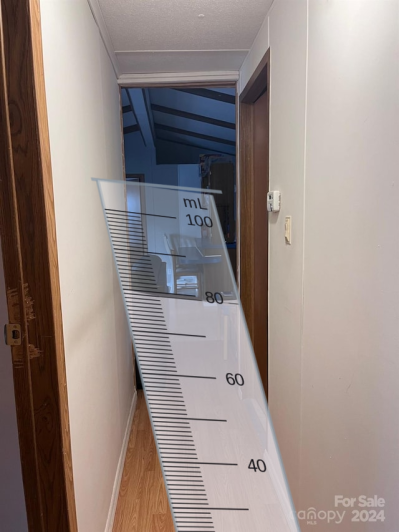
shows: 79 mL
